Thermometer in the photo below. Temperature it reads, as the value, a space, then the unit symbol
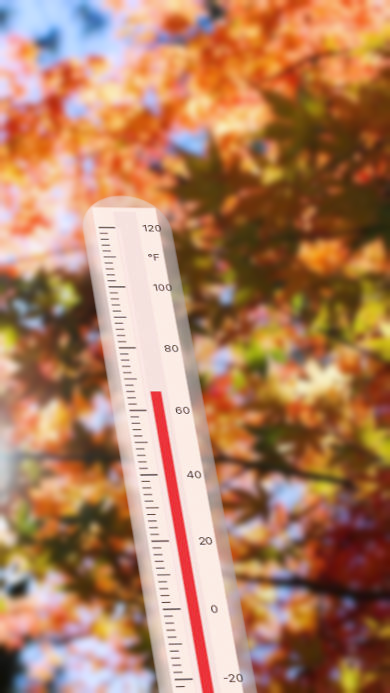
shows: 66 °F
